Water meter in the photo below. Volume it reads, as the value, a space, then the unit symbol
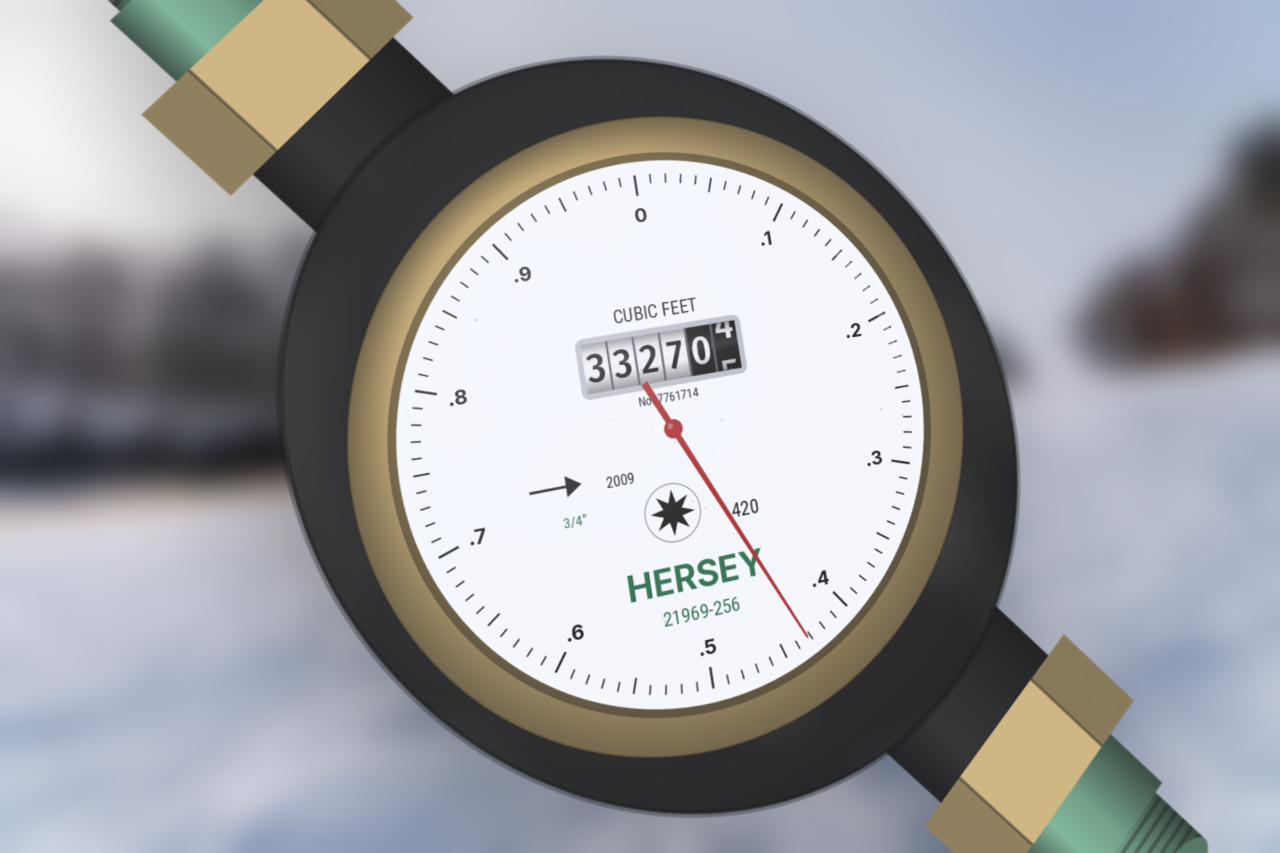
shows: 332704.43 ft³
